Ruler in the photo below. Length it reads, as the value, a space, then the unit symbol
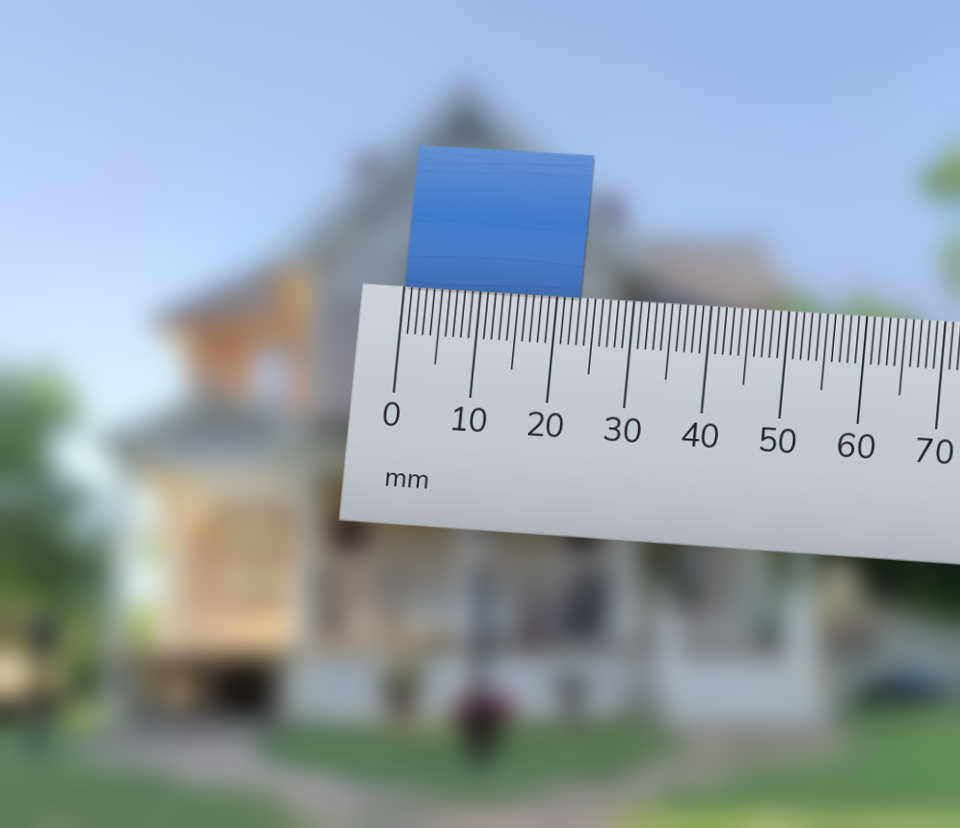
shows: 23 mm
